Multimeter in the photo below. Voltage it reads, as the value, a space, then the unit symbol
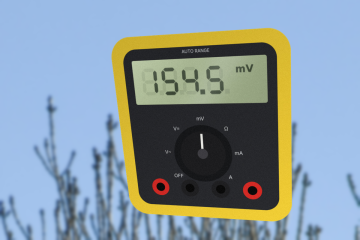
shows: 154.5 mV
